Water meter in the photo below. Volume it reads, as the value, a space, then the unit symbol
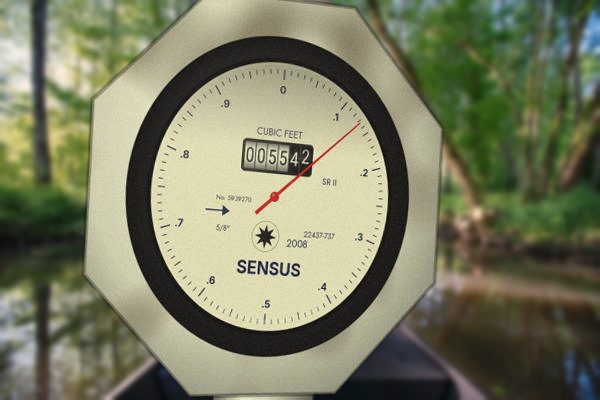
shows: 5542.13 ft³
